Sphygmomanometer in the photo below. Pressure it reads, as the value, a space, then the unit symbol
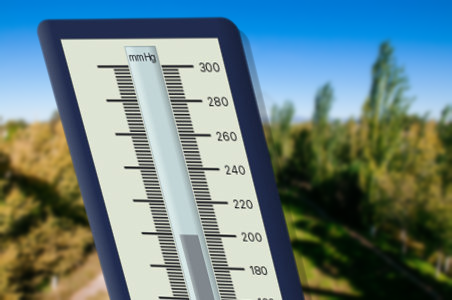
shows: 200 mmHg
